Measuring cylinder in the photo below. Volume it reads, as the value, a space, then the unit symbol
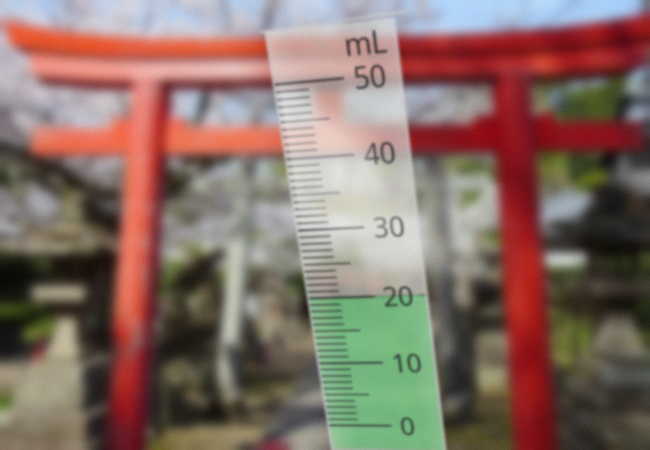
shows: 20 mL
